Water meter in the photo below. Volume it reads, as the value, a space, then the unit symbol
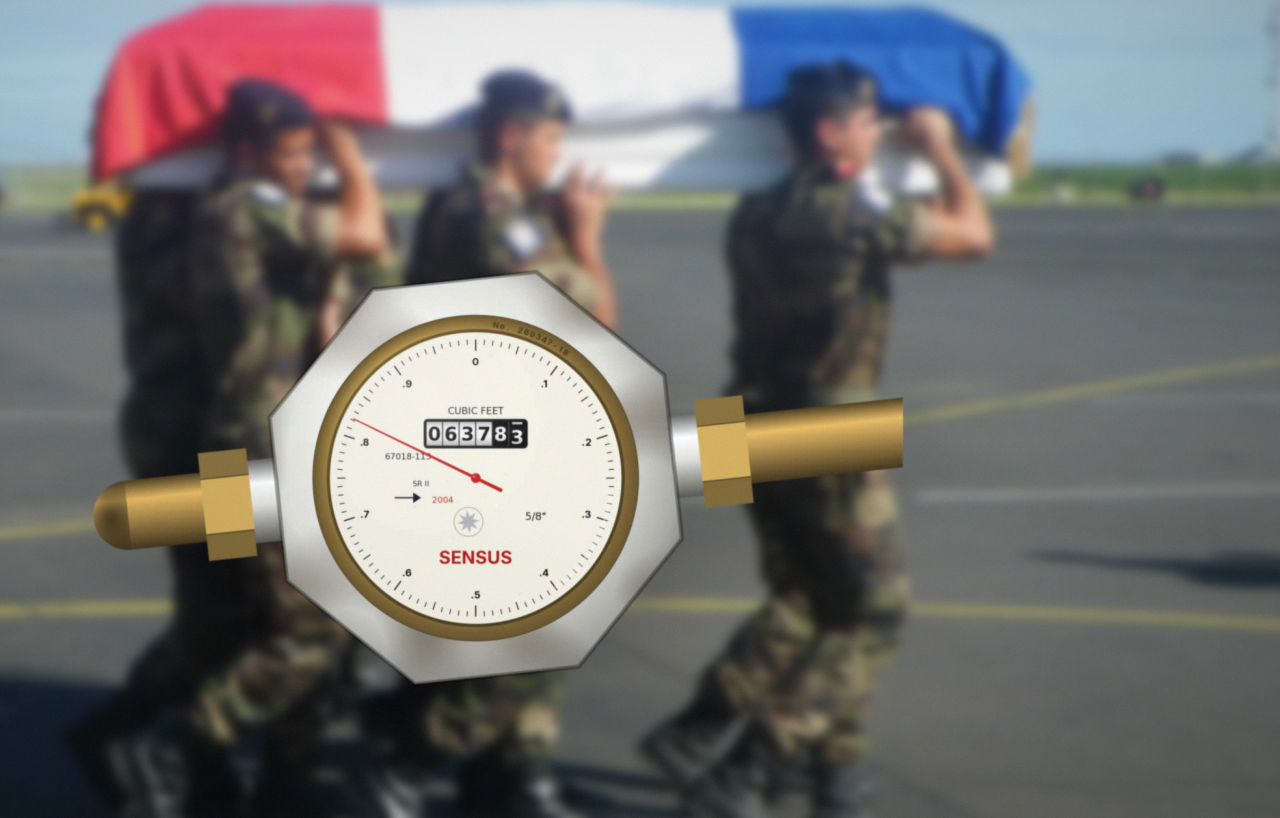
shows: 63782.82 ft³
